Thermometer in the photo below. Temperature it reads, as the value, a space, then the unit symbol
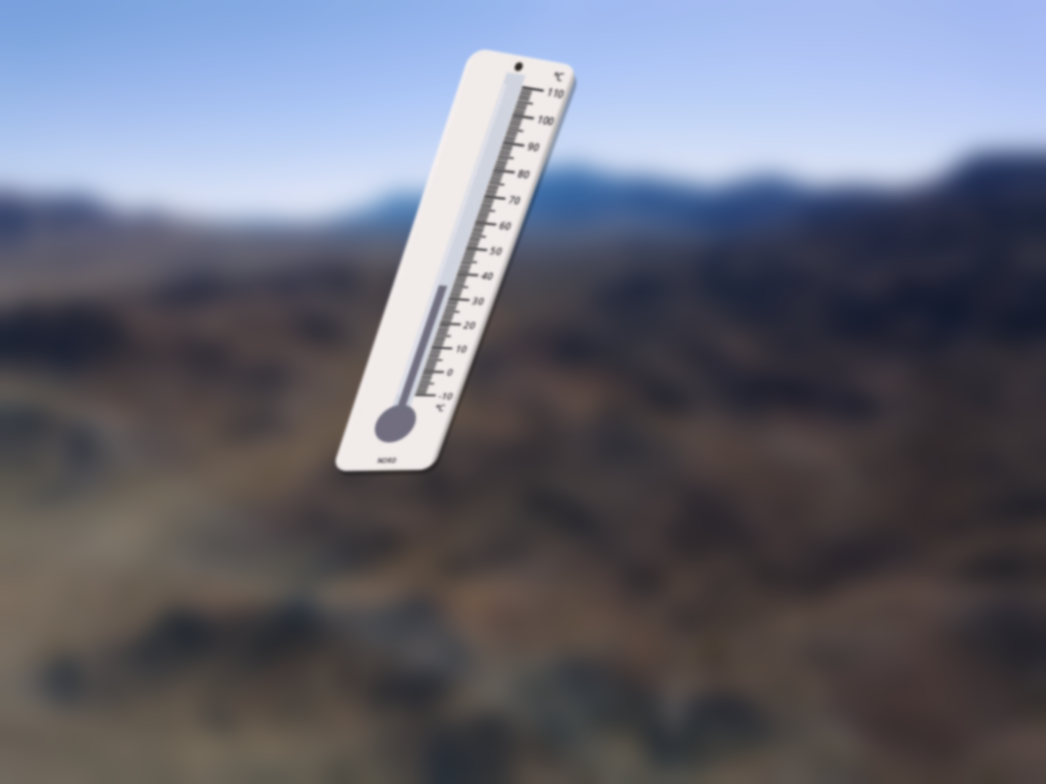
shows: 35 °C
